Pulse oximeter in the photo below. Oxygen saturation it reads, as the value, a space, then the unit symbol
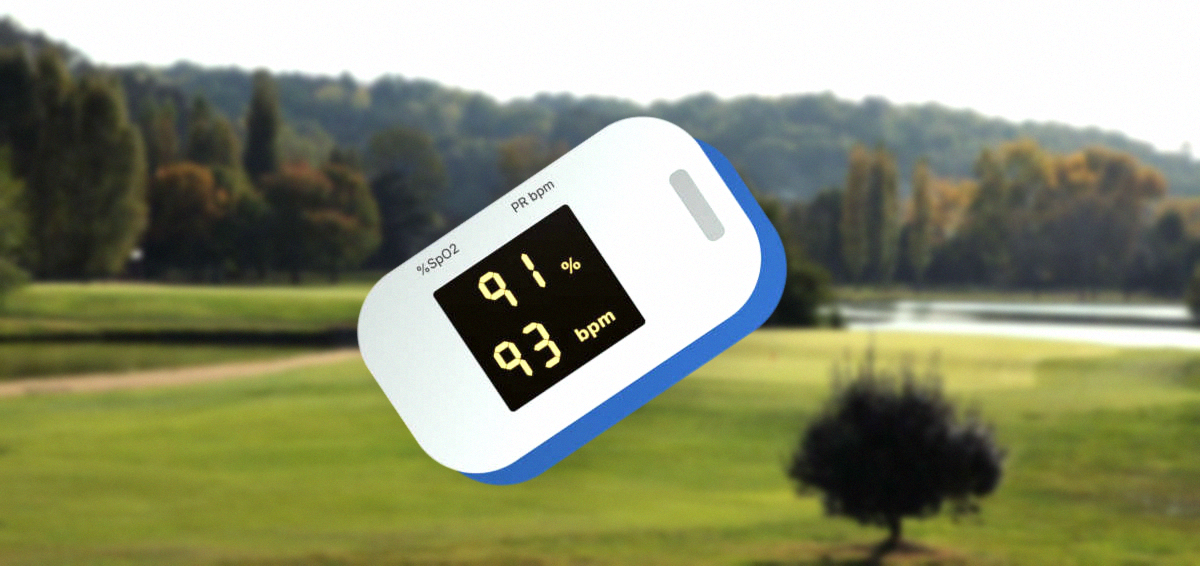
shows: 91 %
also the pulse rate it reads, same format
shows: 93 bpm
